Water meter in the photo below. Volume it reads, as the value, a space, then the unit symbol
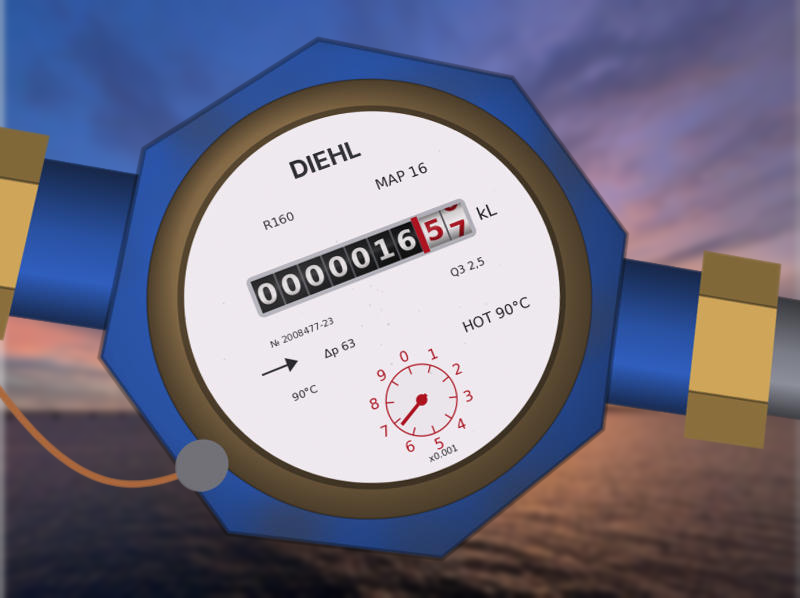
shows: 16.566 kL
